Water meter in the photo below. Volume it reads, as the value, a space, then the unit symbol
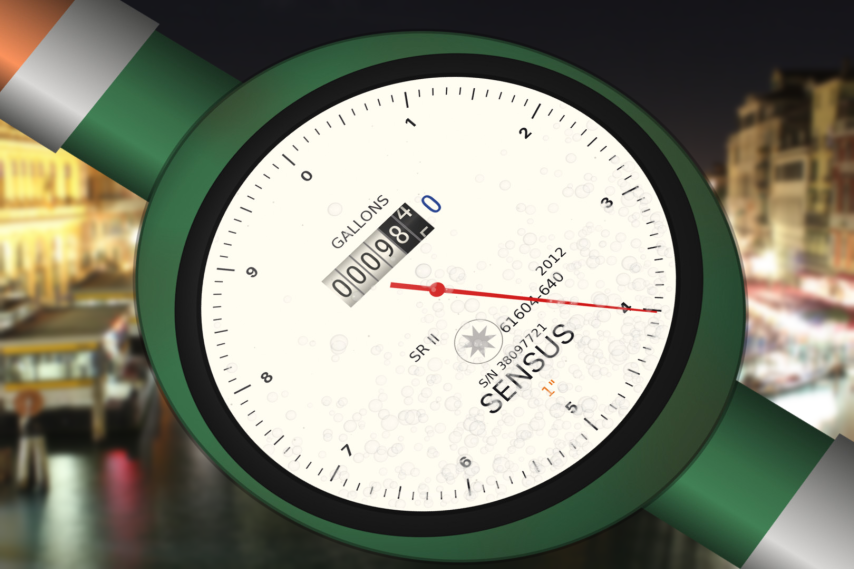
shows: 9844.0 gal
